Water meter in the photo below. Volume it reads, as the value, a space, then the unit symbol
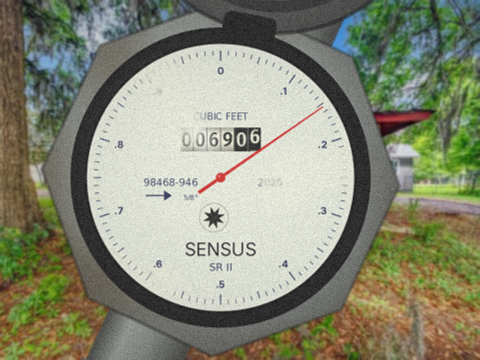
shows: 6906.15 ft³
